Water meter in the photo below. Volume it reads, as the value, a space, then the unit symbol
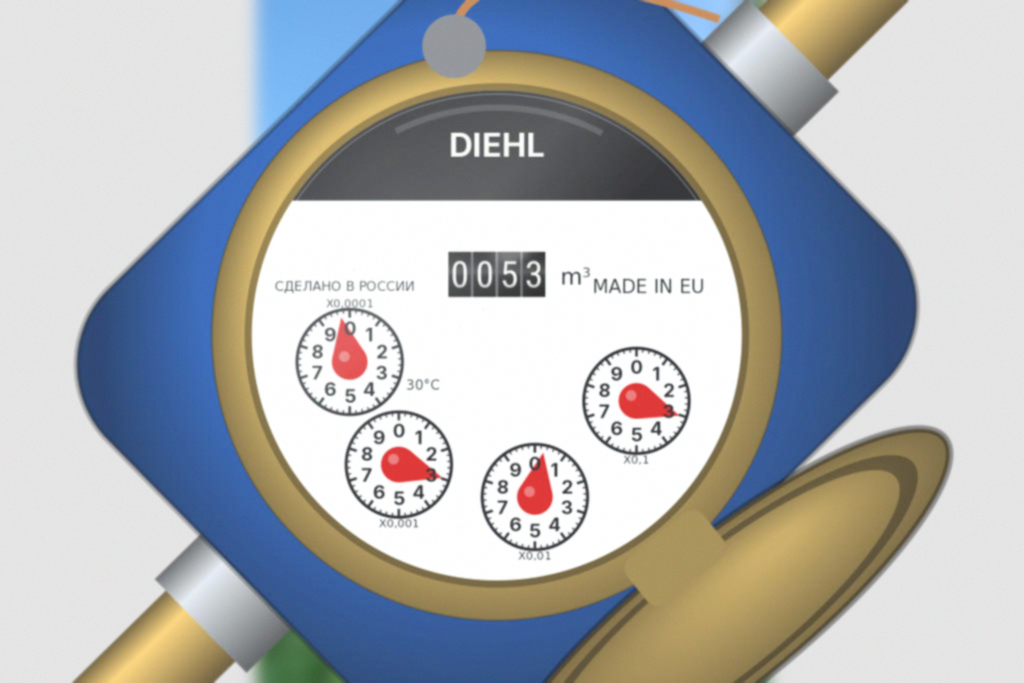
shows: 53.3029 m³
